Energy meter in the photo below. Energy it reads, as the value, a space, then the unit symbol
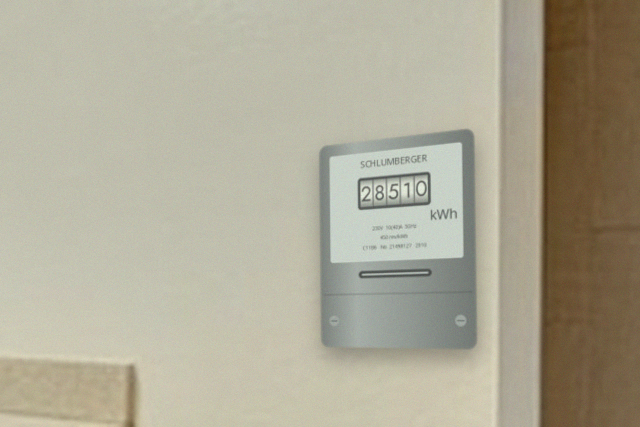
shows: 28510 kWh
